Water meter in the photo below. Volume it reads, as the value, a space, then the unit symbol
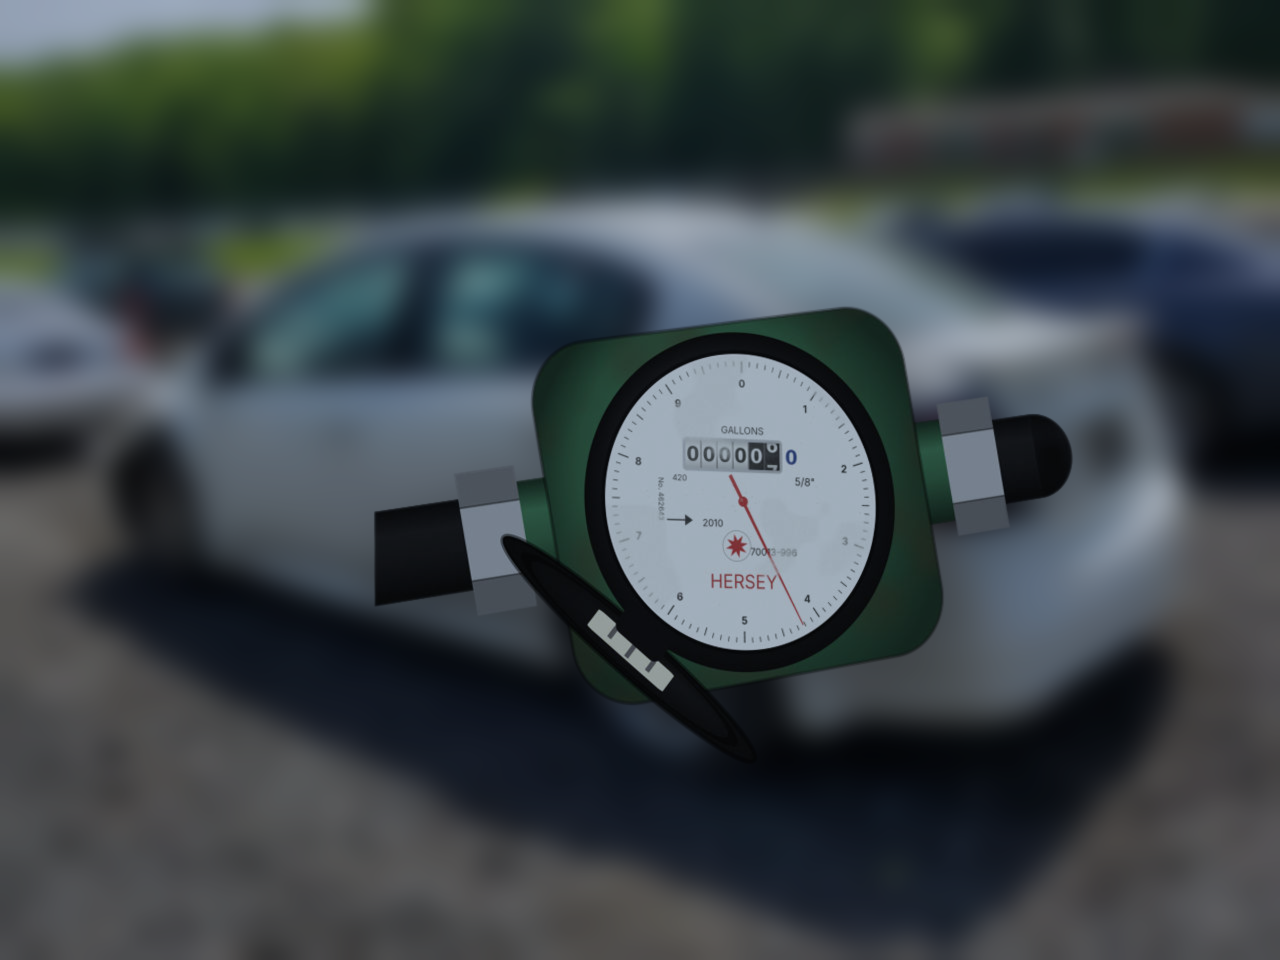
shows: 64.2 gal
